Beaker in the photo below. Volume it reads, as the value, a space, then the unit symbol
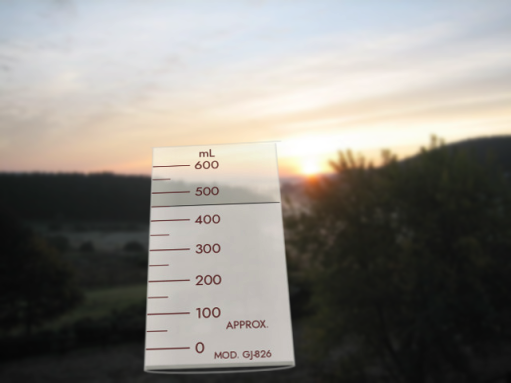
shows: 450 mL
